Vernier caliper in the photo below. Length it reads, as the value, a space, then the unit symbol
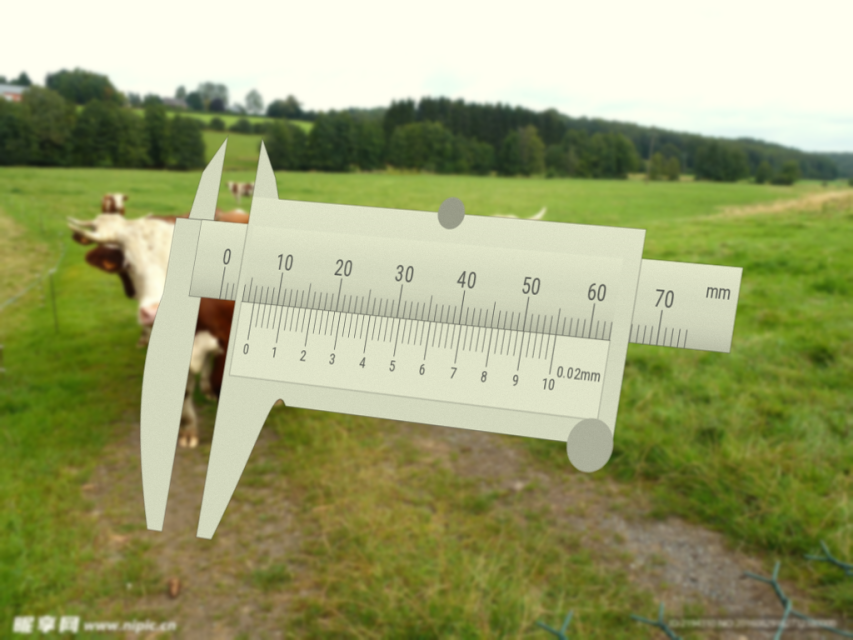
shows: 6.0 mm
